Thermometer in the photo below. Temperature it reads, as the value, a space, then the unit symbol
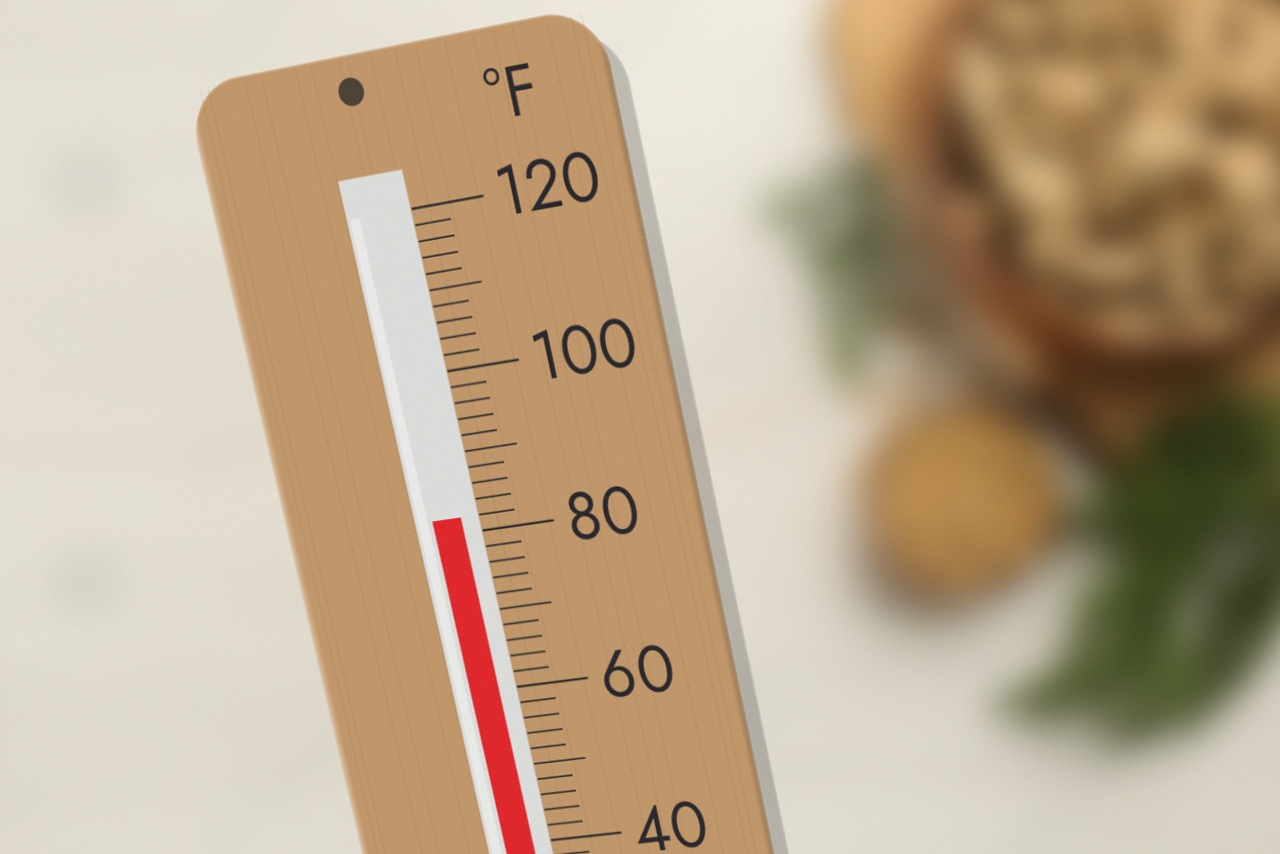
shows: 82 °F
